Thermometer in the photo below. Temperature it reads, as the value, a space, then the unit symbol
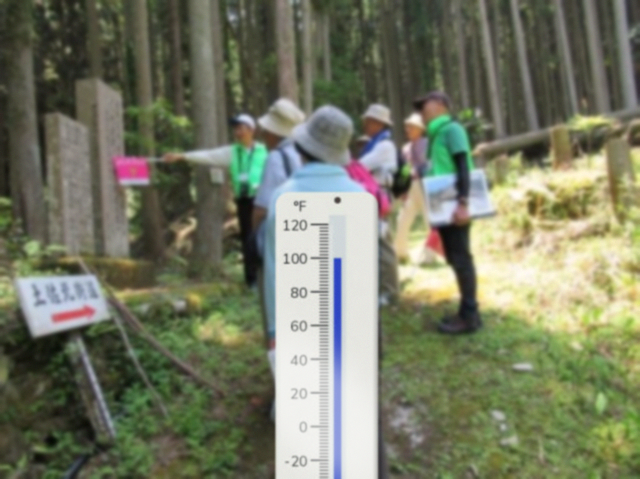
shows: 100 °F
